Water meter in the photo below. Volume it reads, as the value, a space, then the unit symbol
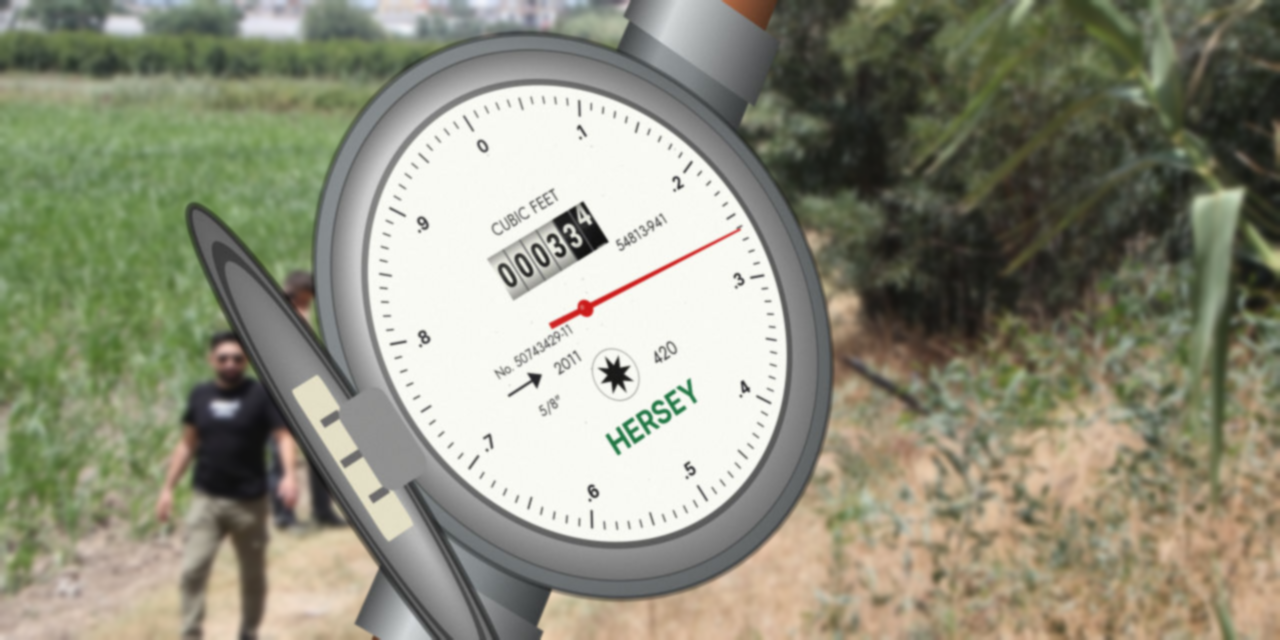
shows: 334.26 ft³
